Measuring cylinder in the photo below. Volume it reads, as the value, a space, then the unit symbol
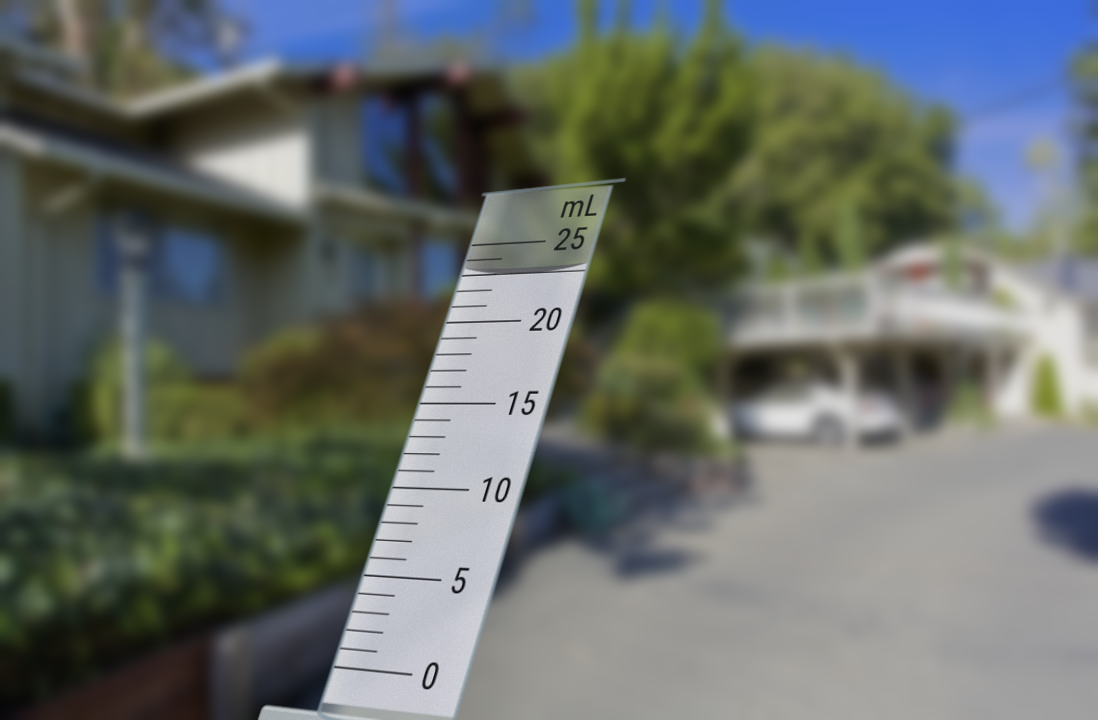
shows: 23 mL
